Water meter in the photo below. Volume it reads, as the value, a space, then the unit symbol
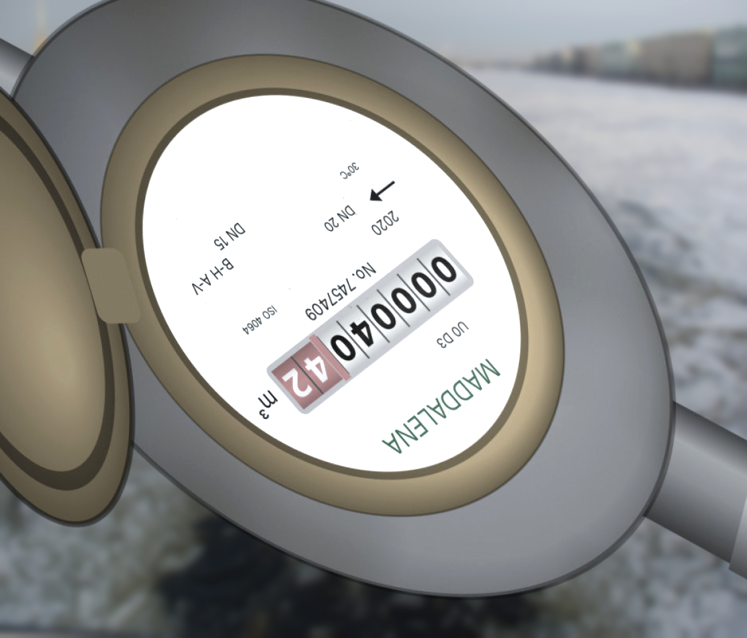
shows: 40.42 m³
